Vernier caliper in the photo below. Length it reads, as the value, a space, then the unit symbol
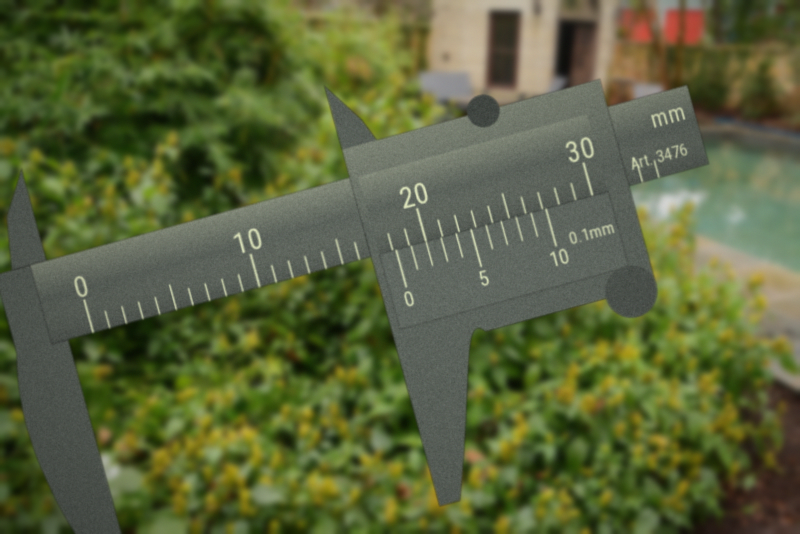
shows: 18.2 mm
